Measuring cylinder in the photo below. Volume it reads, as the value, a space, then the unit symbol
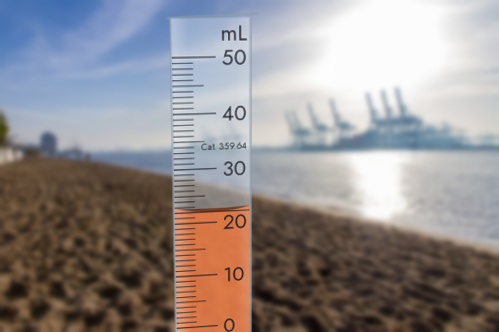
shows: 22 mL
